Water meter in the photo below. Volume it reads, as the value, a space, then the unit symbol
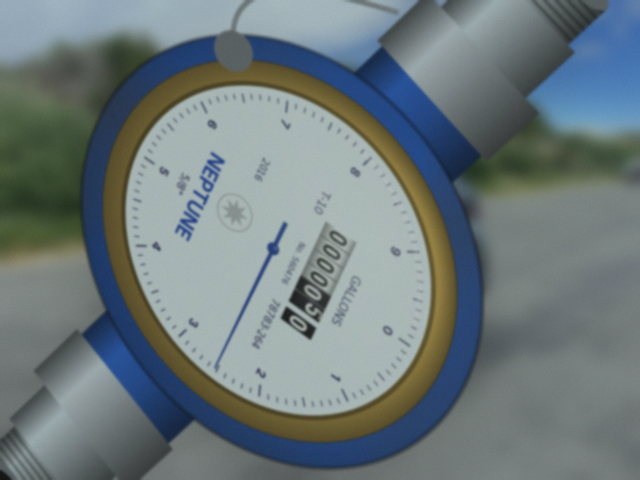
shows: 52.5 gal
